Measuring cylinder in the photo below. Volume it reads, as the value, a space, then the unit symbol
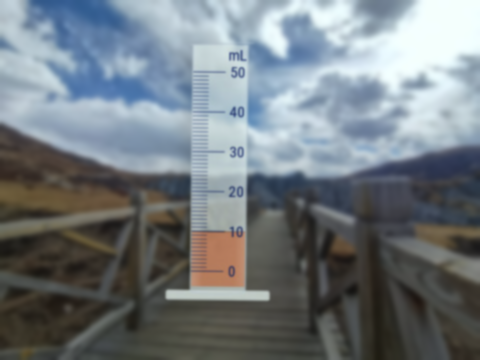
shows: 10 mL
